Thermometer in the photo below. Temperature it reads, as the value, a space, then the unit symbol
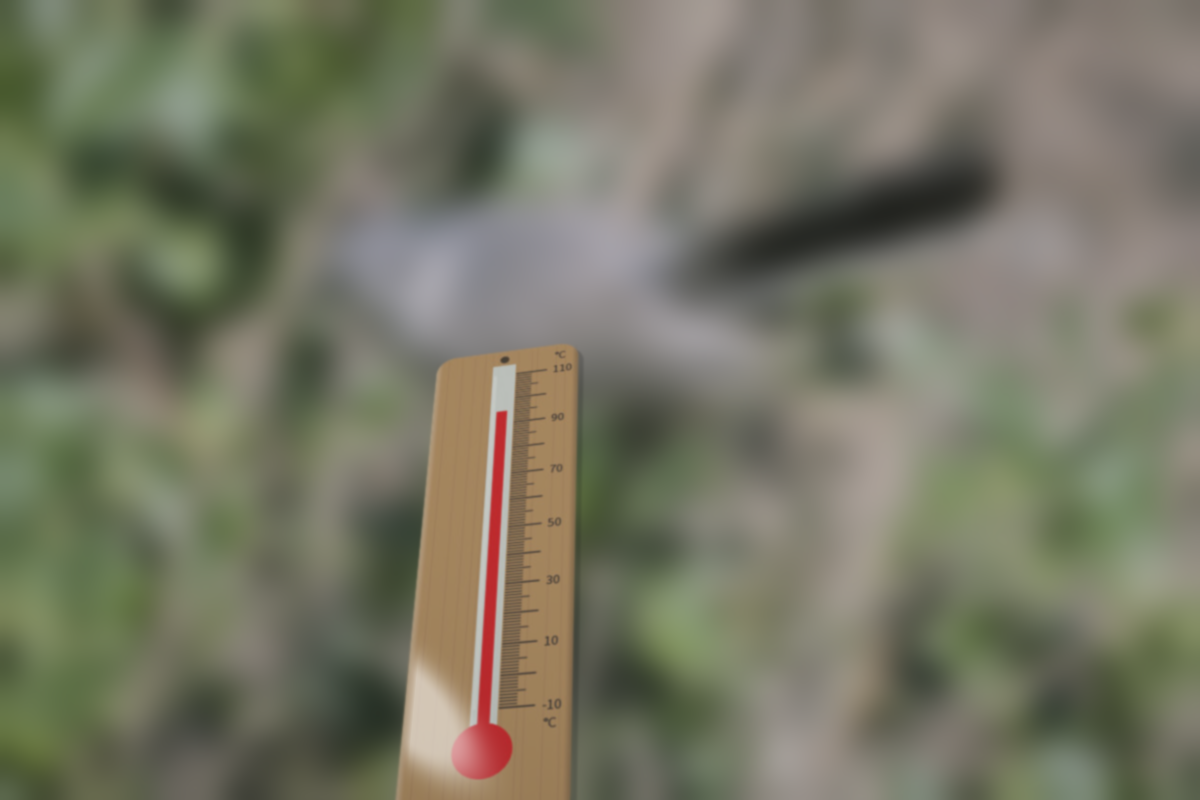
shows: 95 °C
